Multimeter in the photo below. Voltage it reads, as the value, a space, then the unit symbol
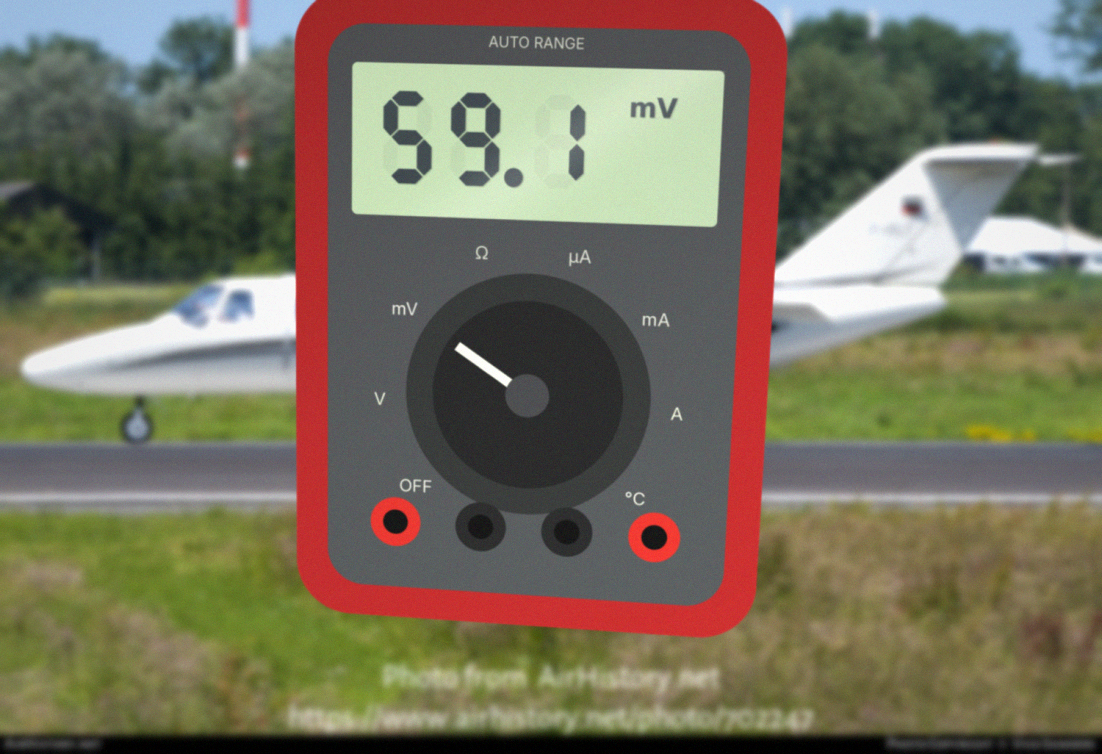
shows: 59.1 mV
